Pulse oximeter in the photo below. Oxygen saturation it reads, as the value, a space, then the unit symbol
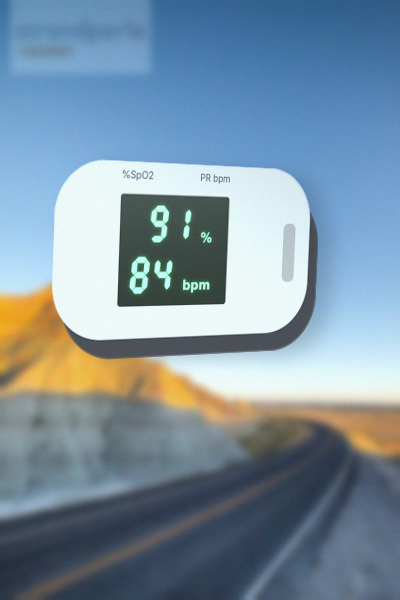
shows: 91 %
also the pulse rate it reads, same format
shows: 84 bpm
